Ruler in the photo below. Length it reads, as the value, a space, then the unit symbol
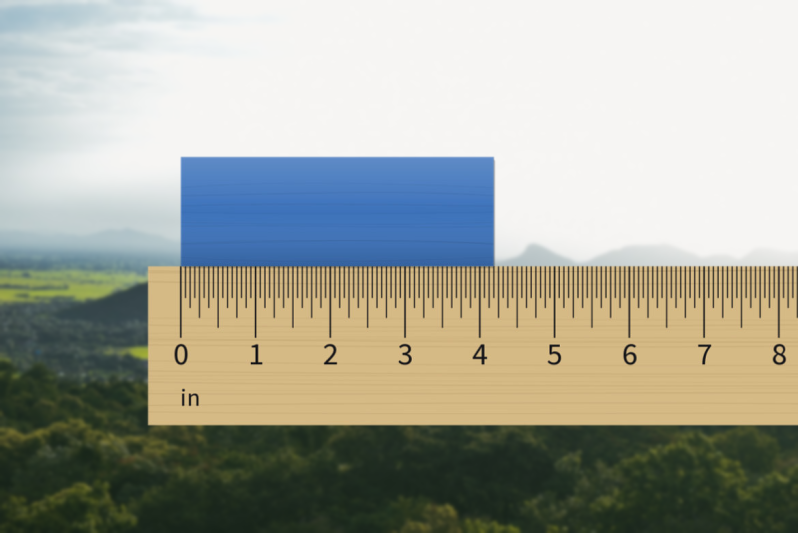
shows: 4.1875 in
